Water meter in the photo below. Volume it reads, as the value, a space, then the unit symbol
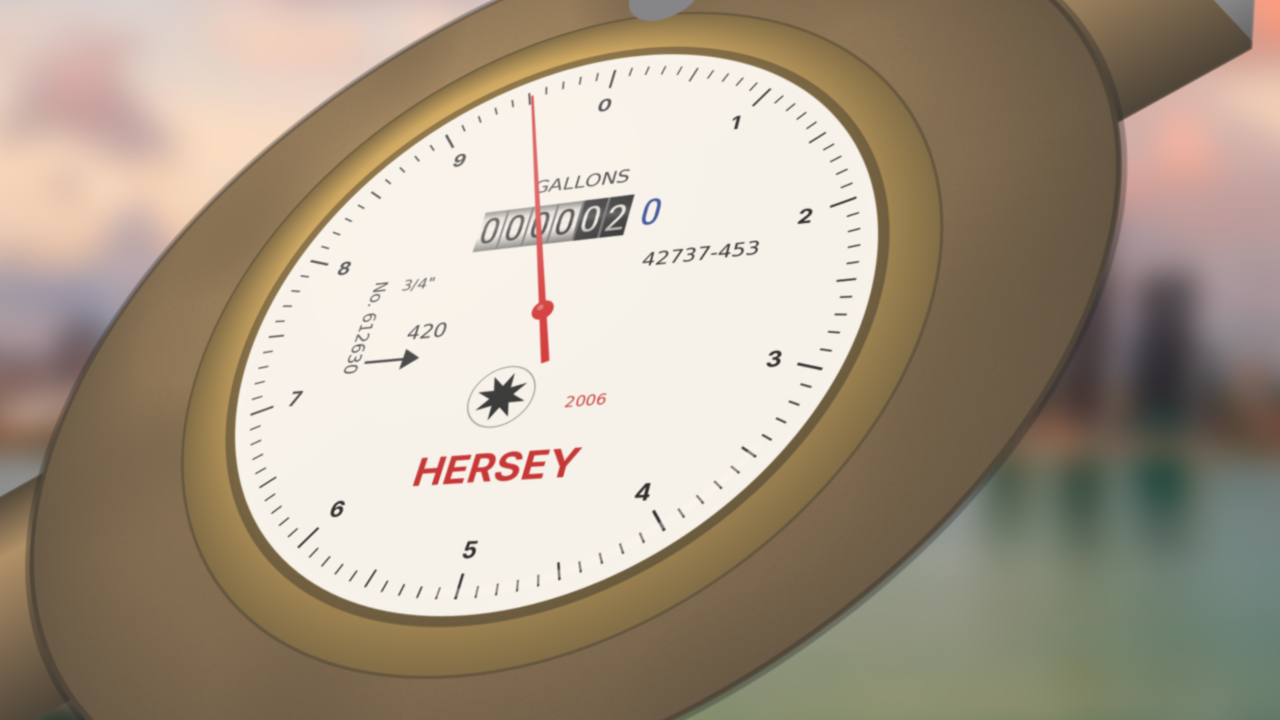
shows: 19.5 gal
